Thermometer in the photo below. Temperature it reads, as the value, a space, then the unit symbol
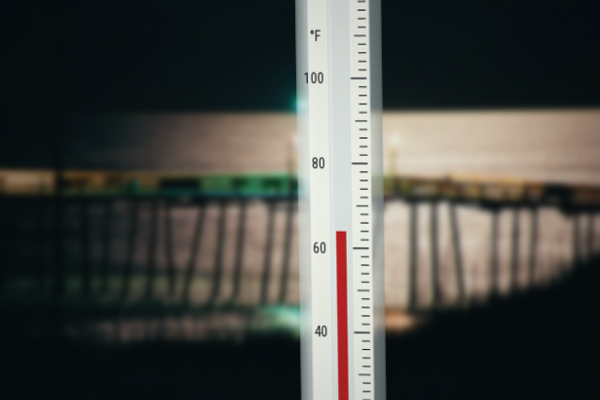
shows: 64 °F
